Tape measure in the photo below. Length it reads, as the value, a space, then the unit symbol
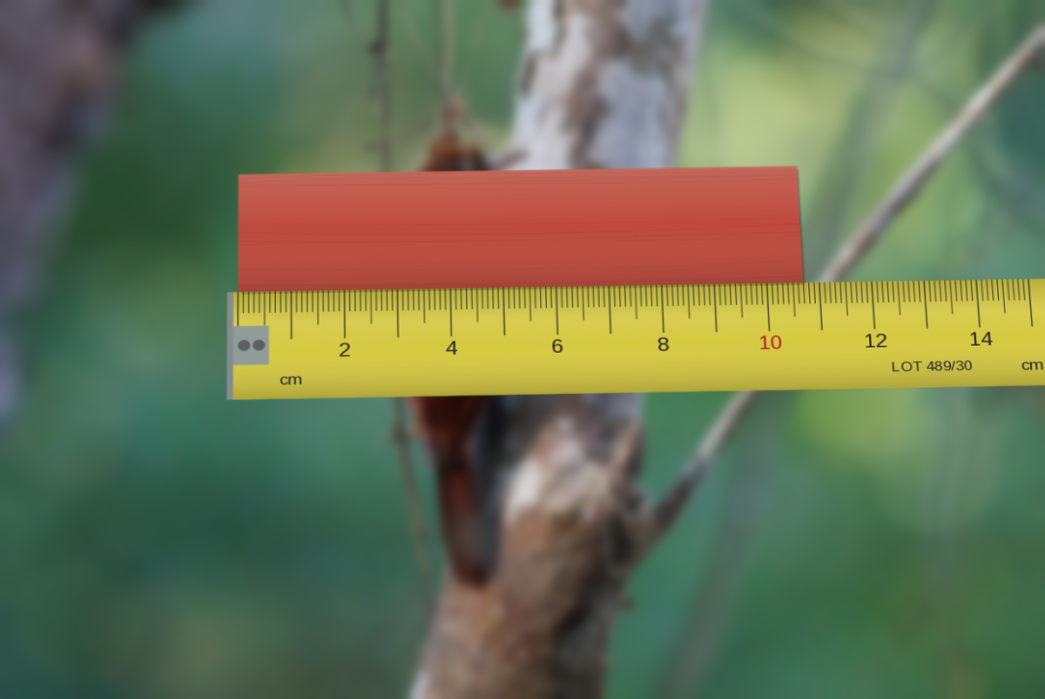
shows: 10.7 cm
